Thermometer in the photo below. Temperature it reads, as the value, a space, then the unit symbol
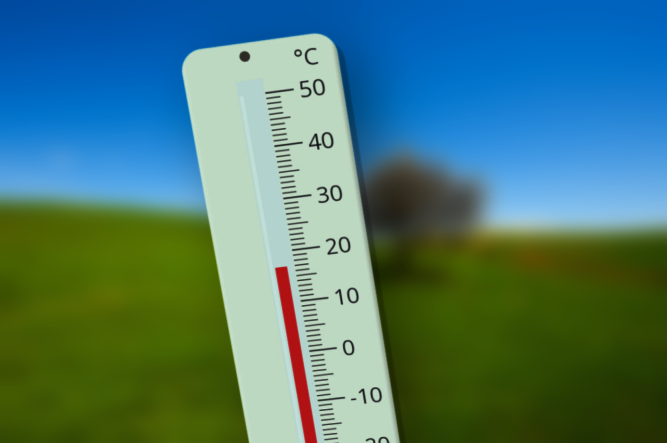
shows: 17 °C
